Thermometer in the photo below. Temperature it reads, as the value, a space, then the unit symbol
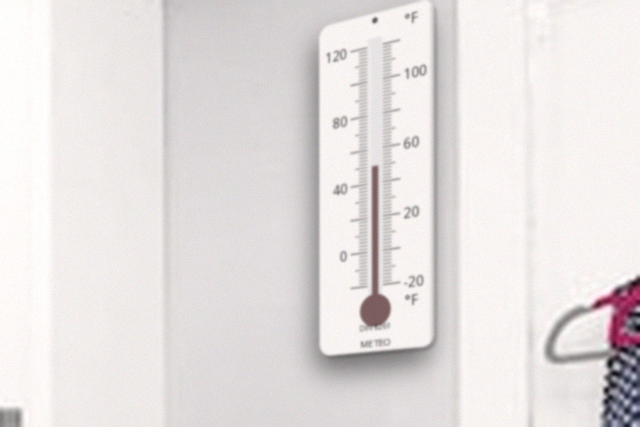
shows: 50 °F
